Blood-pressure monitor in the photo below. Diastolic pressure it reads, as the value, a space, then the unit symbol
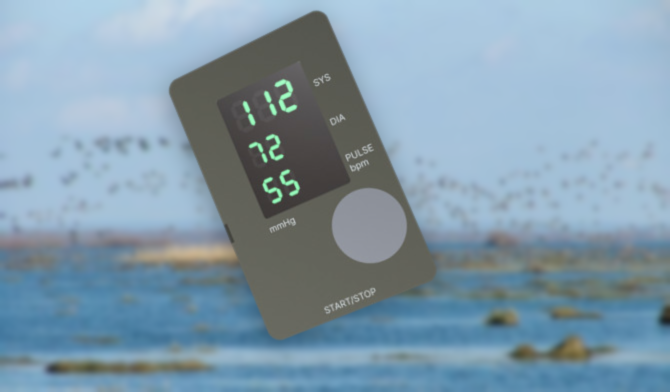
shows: 72 mmHg
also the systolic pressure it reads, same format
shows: 112 mmHg
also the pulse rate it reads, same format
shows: 55 bpm
